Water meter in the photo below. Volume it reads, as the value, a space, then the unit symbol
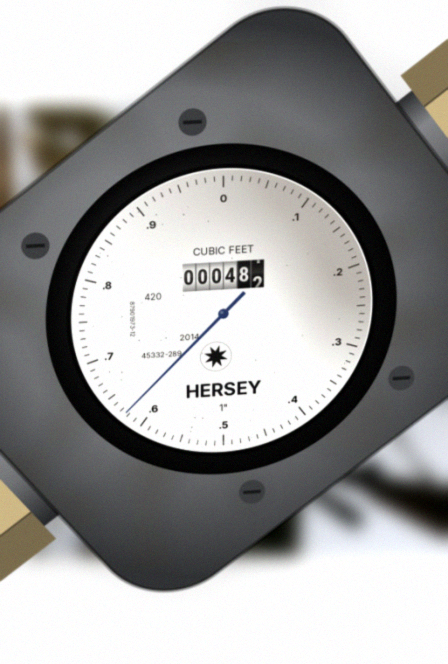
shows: 481.62 ft³
